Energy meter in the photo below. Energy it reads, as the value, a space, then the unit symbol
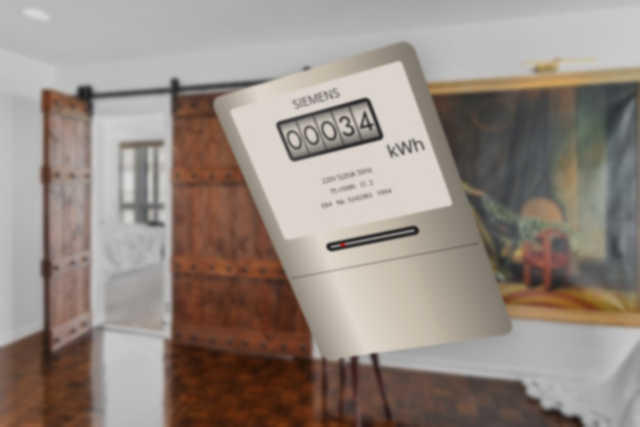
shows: 34 kWh
